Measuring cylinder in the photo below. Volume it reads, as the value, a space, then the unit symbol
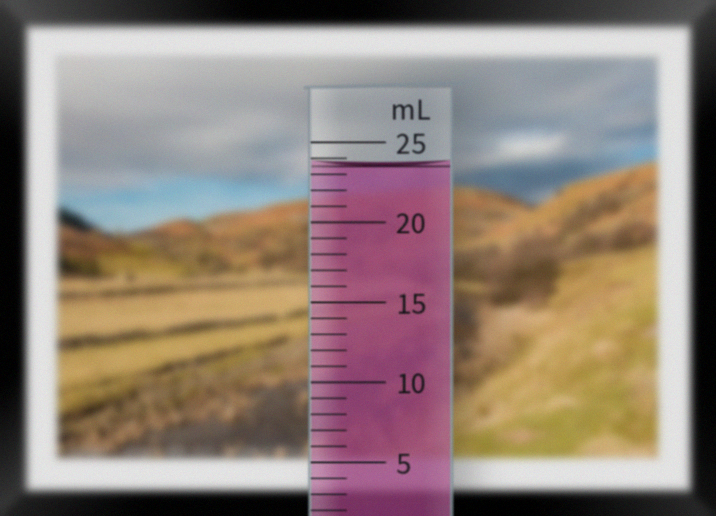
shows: 23.5 mL
